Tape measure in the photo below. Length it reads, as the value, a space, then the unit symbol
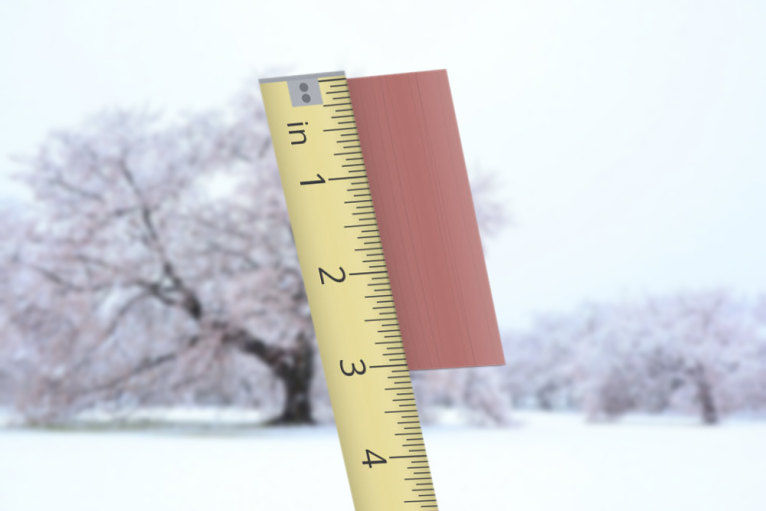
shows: 3.0625 in
